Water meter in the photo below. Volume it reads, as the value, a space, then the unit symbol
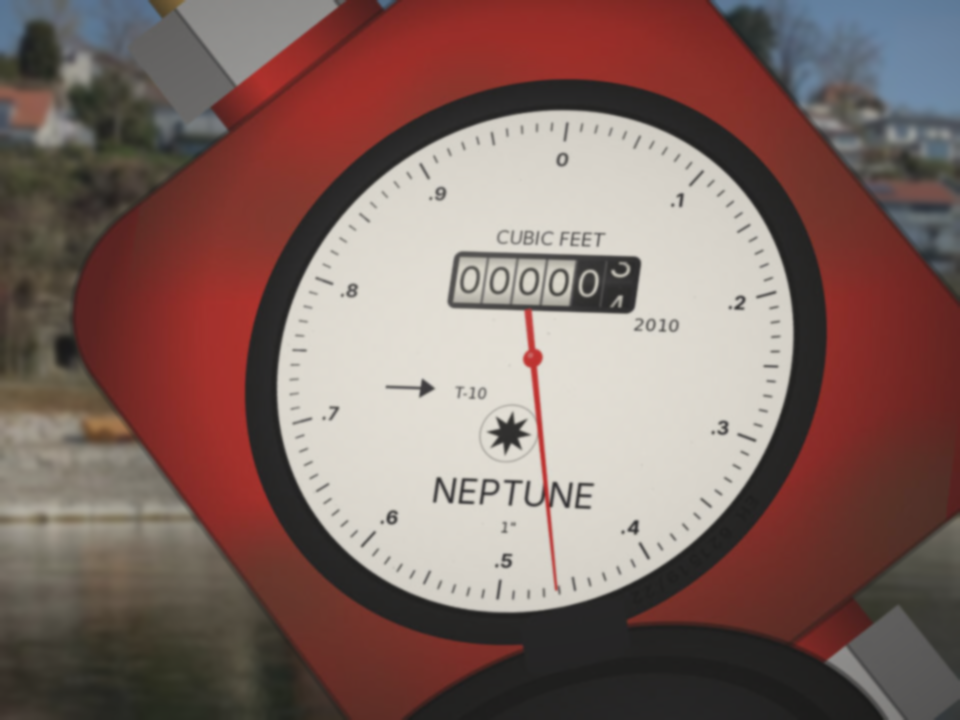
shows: 3.46 ft³
